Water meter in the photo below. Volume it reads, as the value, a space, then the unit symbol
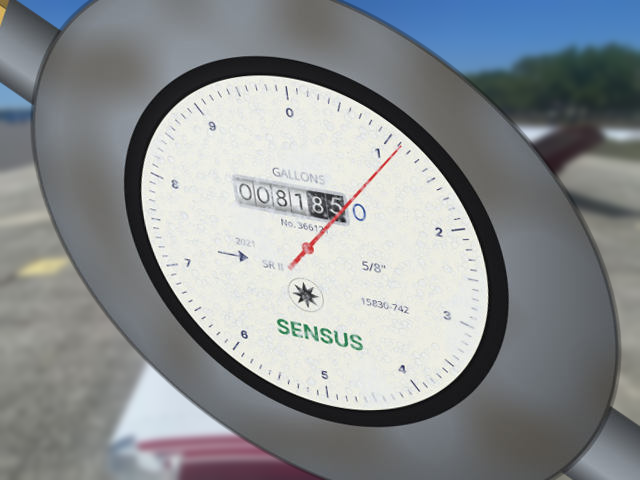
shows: 81851.1 gal
